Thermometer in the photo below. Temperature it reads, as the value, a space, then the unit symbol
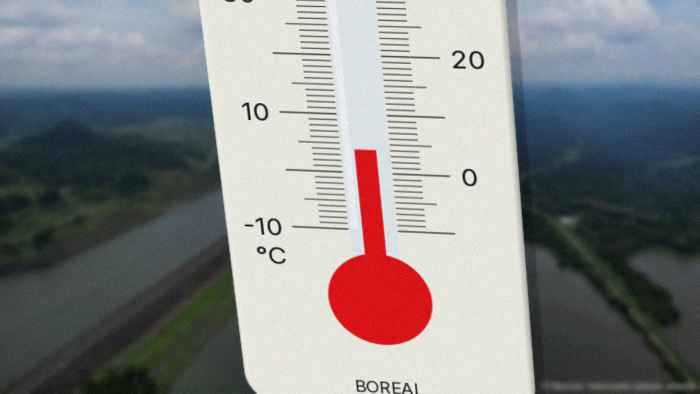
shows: 4 °C
